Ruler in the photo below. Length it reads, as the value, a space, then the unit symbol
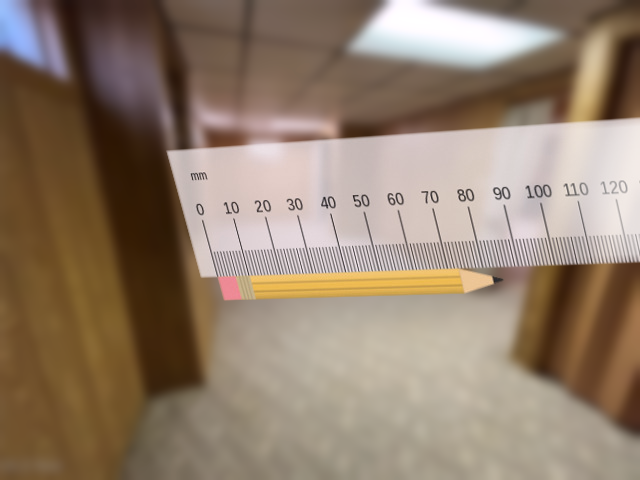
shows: 85 mm
